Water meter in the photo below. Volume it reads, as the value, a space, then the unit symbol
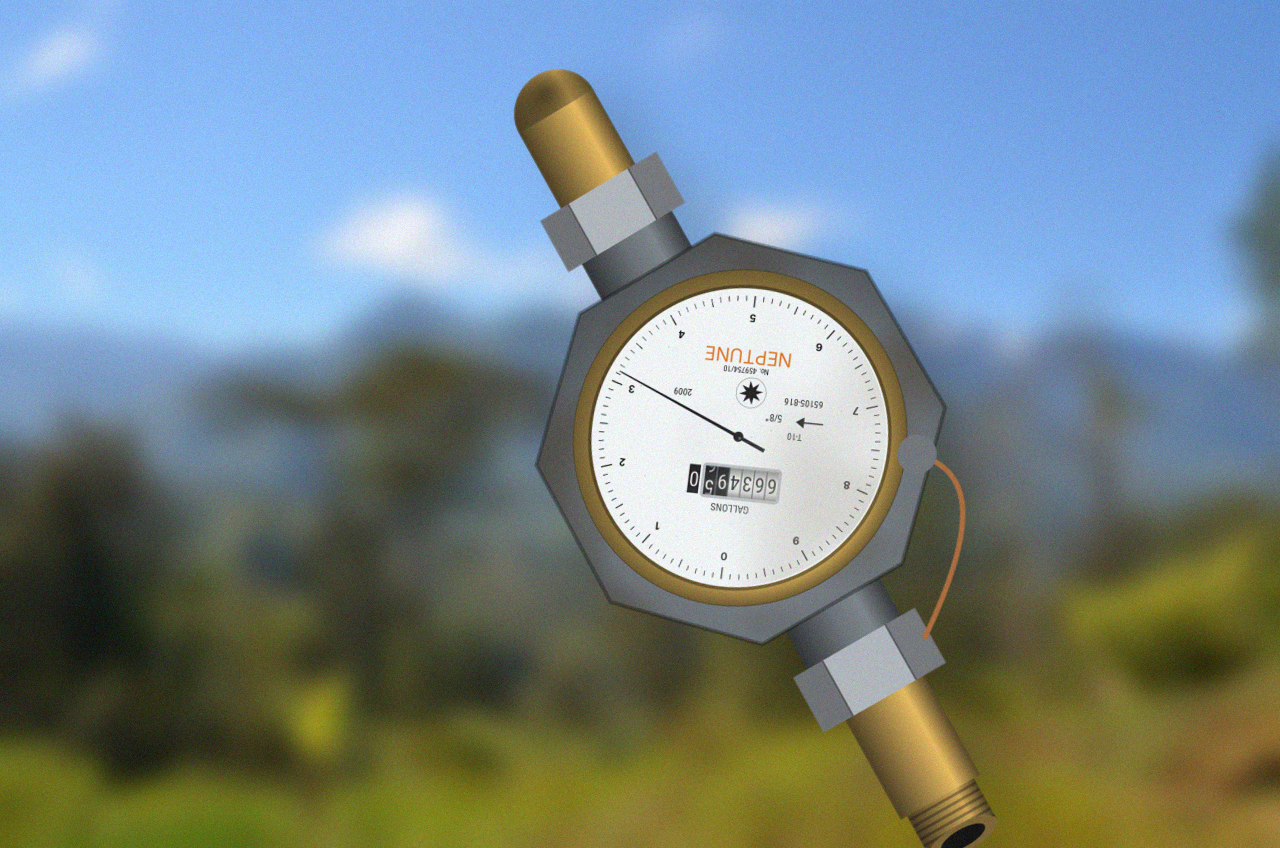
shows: 6634953.1 gal
